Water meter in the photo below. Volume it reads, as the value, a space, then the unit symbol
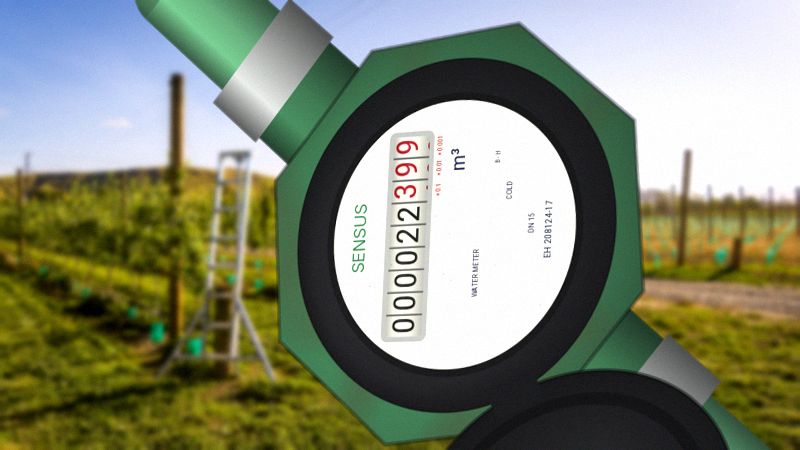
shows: 22.399 m³
